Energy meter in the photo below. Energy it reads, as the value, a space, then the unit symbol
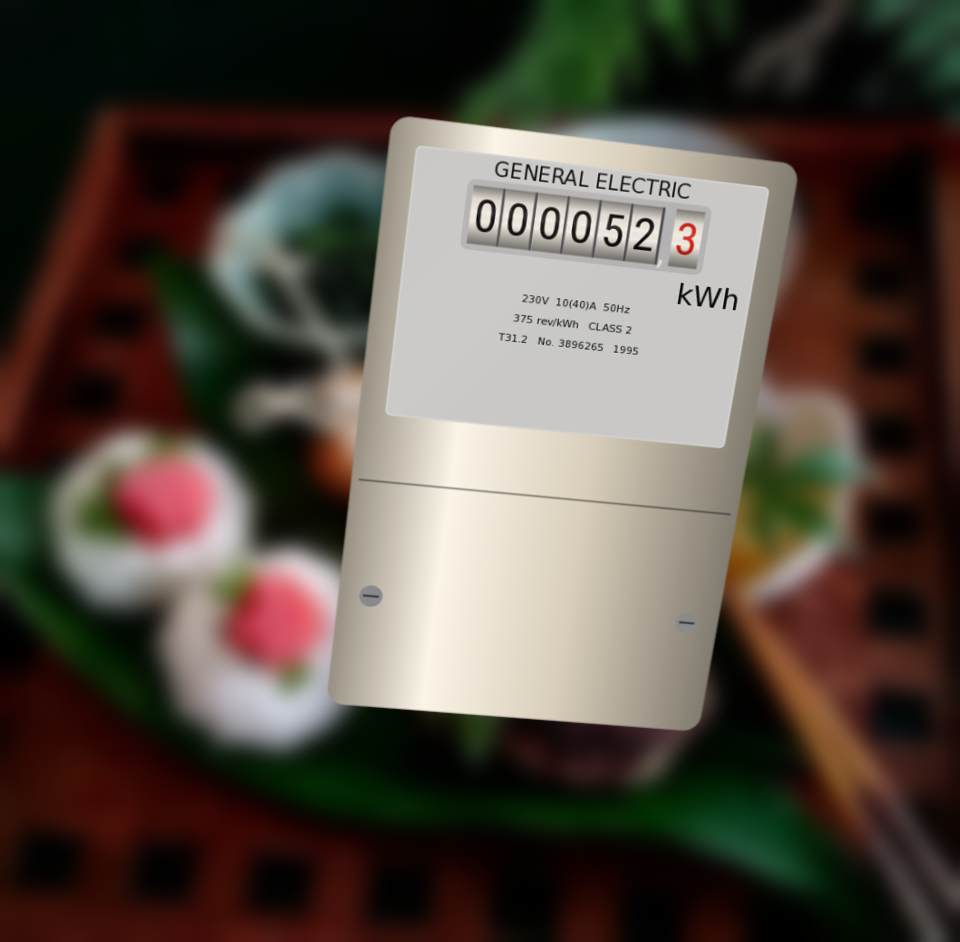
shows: 52.3 kWh
